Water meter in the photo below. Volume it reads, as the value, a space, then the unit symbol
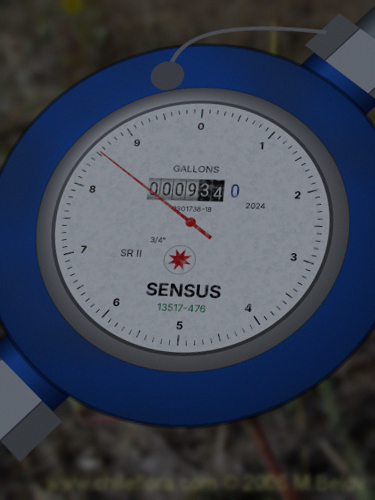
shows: 9338.5 gal
